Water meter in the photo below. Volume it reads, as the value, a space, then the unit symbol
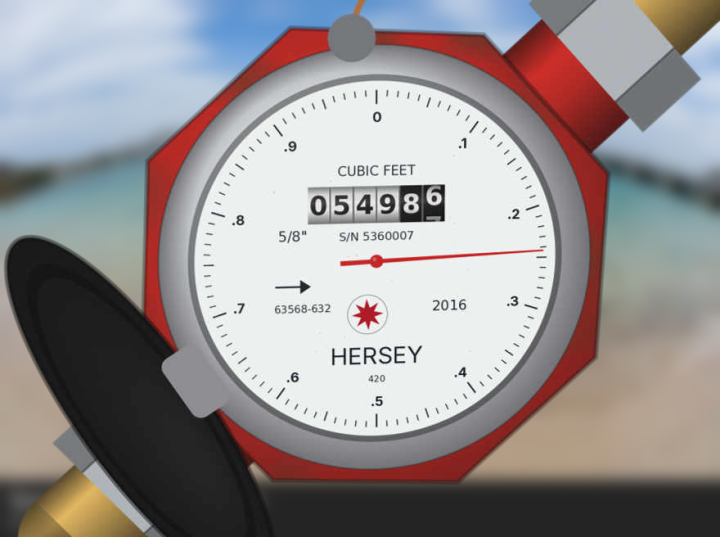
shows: 54986.24 ft³
